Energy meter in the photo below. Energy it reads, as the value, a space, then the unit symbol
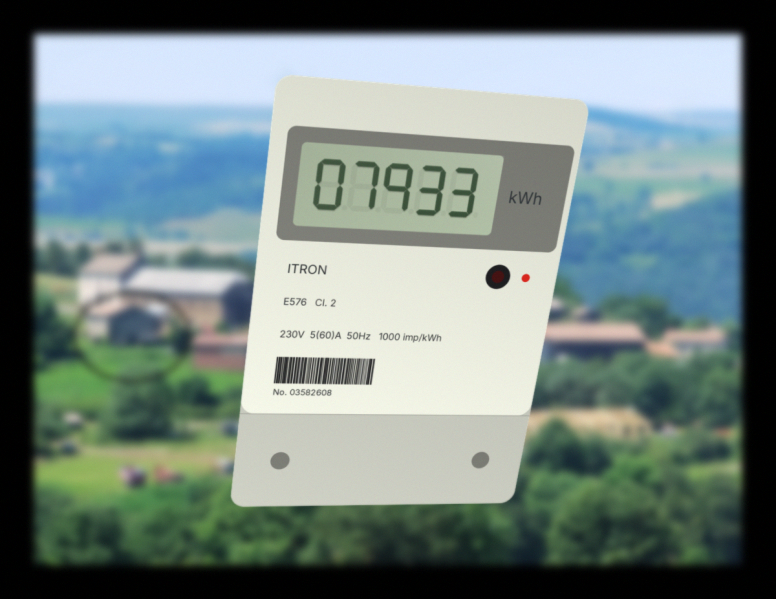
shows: 7933 kWh
